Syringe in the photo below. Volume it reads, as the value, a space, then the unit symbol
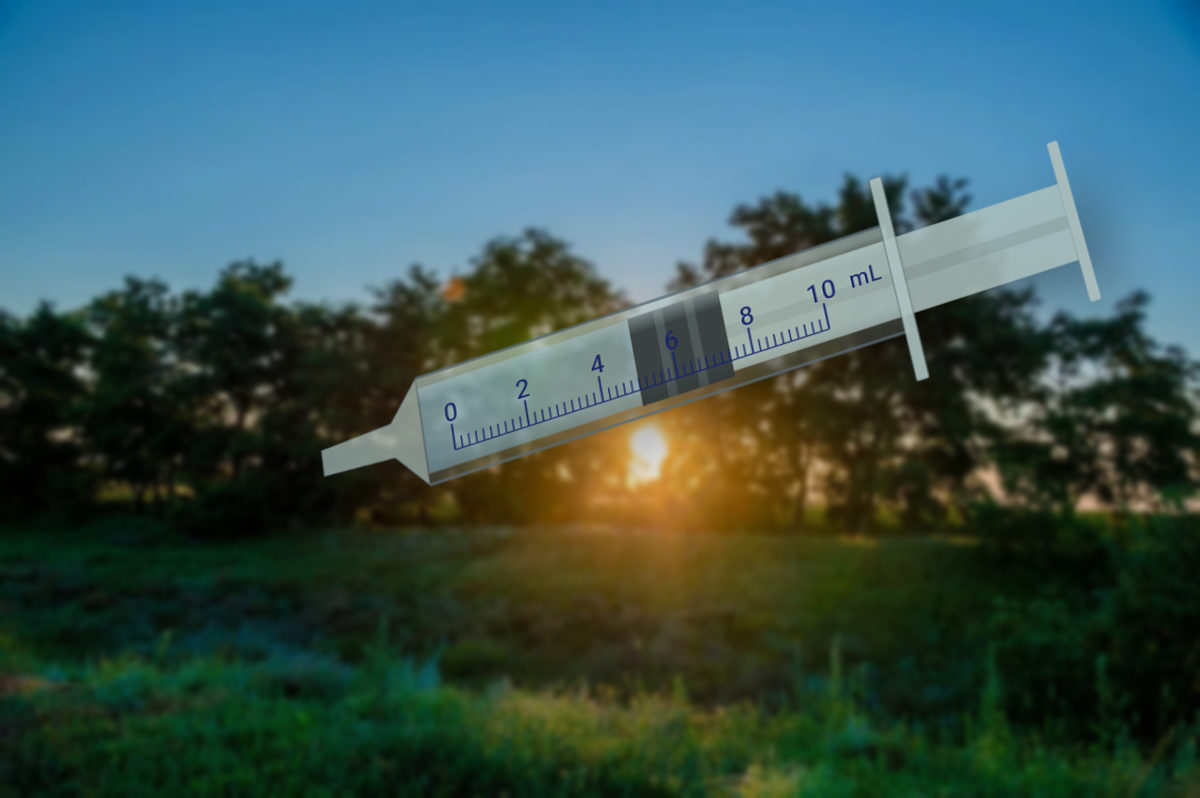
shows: 5 mL
